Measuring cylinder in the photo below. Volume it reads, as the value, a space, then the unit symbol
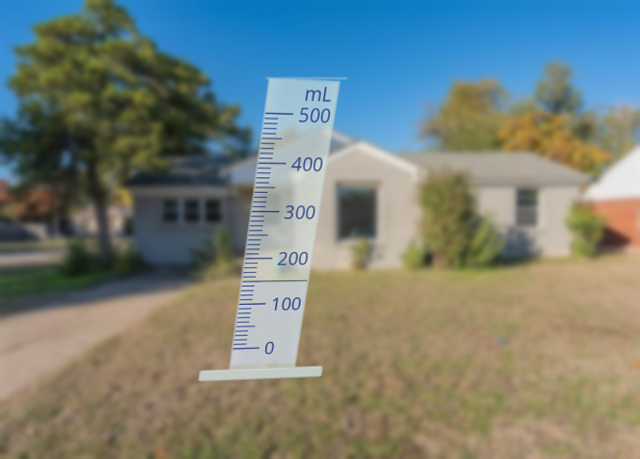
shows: 150 mL
